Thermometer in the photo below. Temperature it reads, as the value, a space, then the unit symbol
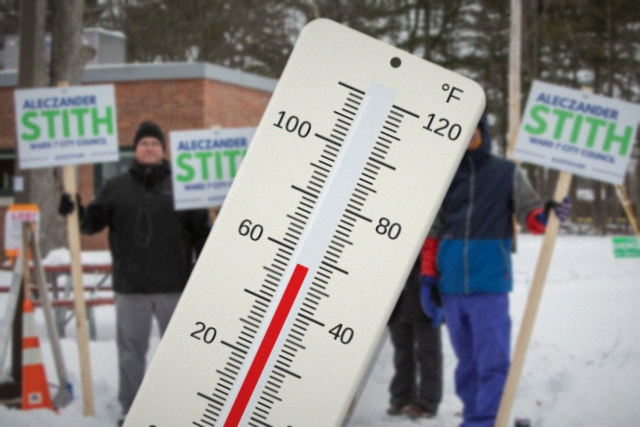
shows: 56 °F
